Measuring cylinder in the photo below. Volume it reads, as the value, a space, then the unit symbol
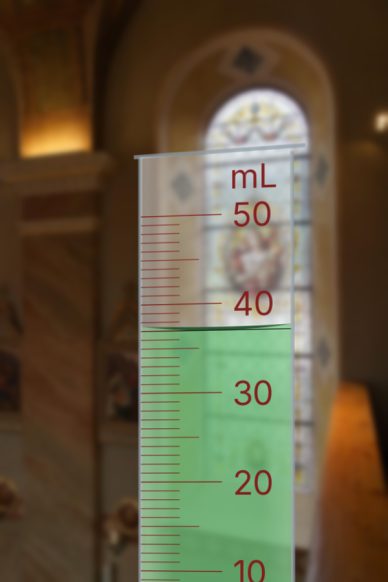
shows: 37 mL
